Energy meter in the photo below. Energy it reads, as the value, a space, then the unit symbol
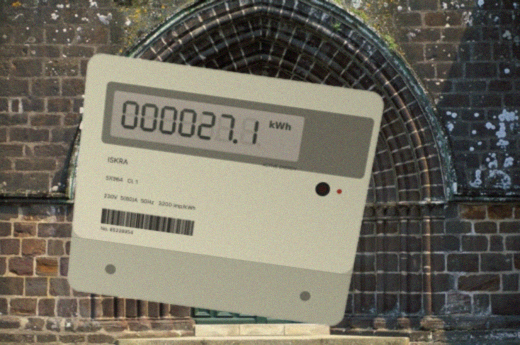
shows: 27.1 kWh
